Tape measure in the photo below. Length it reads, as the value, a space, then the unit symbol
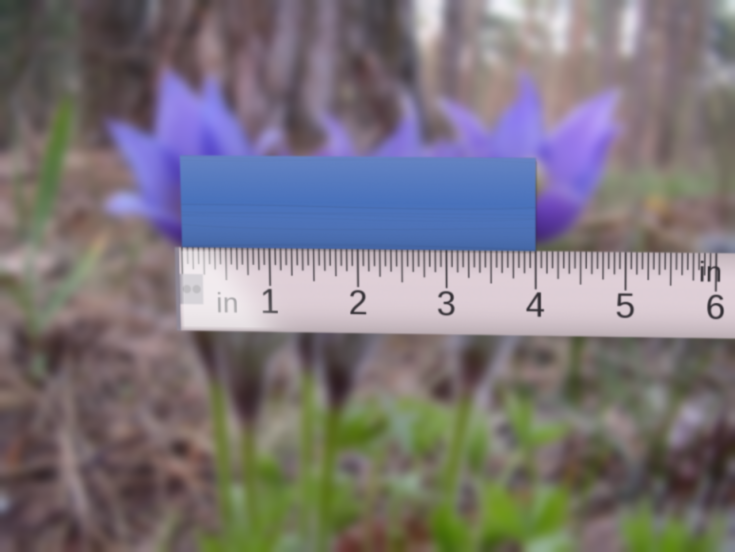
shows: 4 in
